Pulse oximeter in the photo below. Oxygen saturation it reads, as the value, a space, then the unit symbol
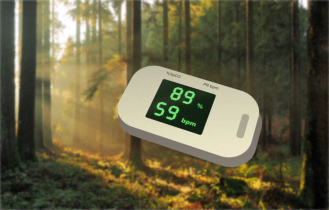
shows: 89 %
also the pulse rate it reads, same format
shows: 59 bpm
